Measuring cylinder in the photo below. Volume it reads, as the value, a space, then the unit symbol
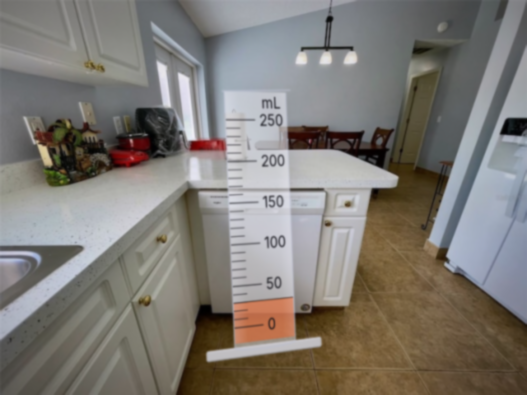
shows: 30 mL
